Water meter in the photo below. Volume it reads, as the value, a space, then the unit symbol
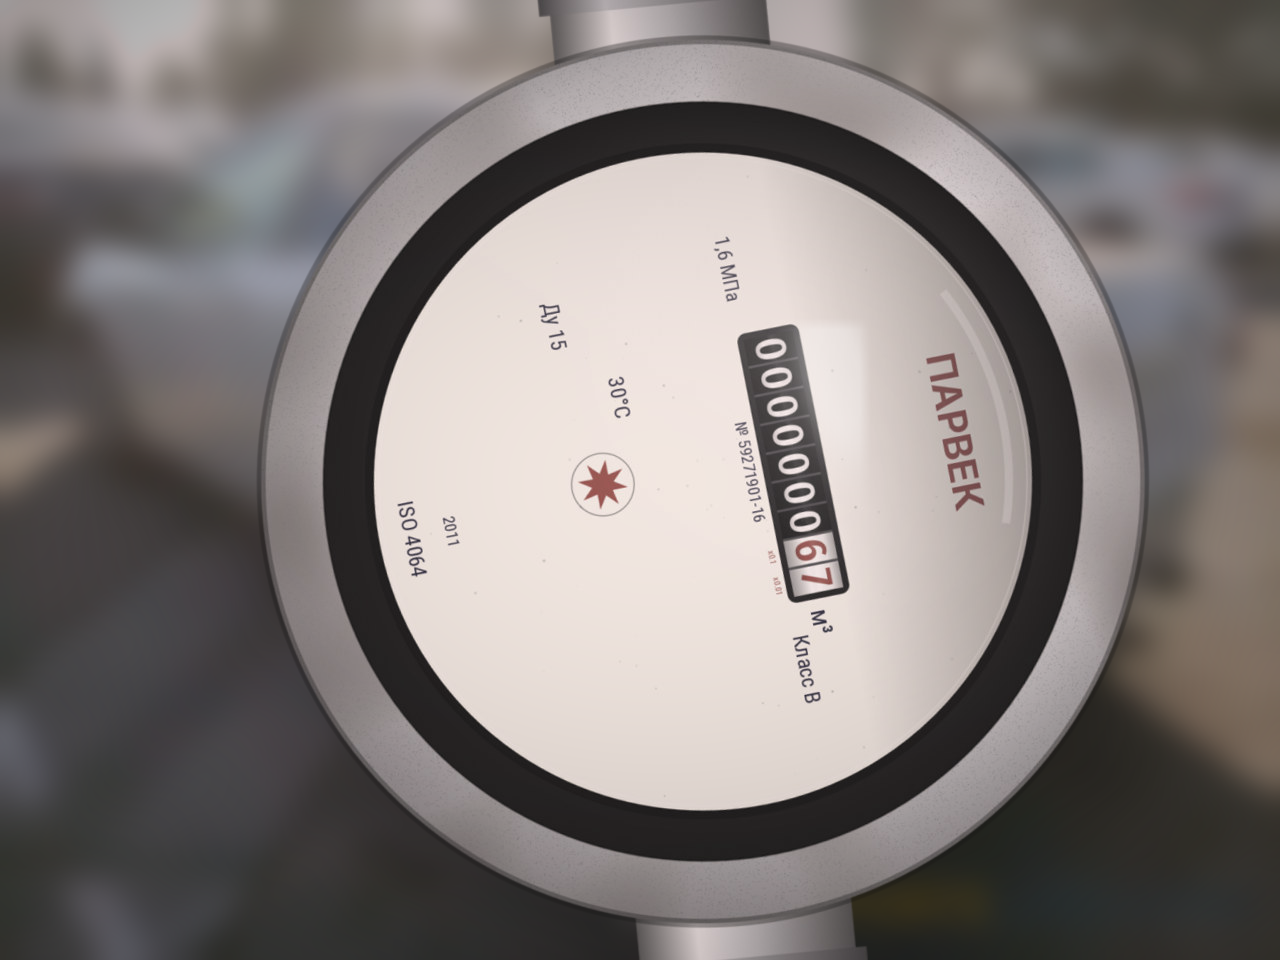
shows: 0.67 m³
